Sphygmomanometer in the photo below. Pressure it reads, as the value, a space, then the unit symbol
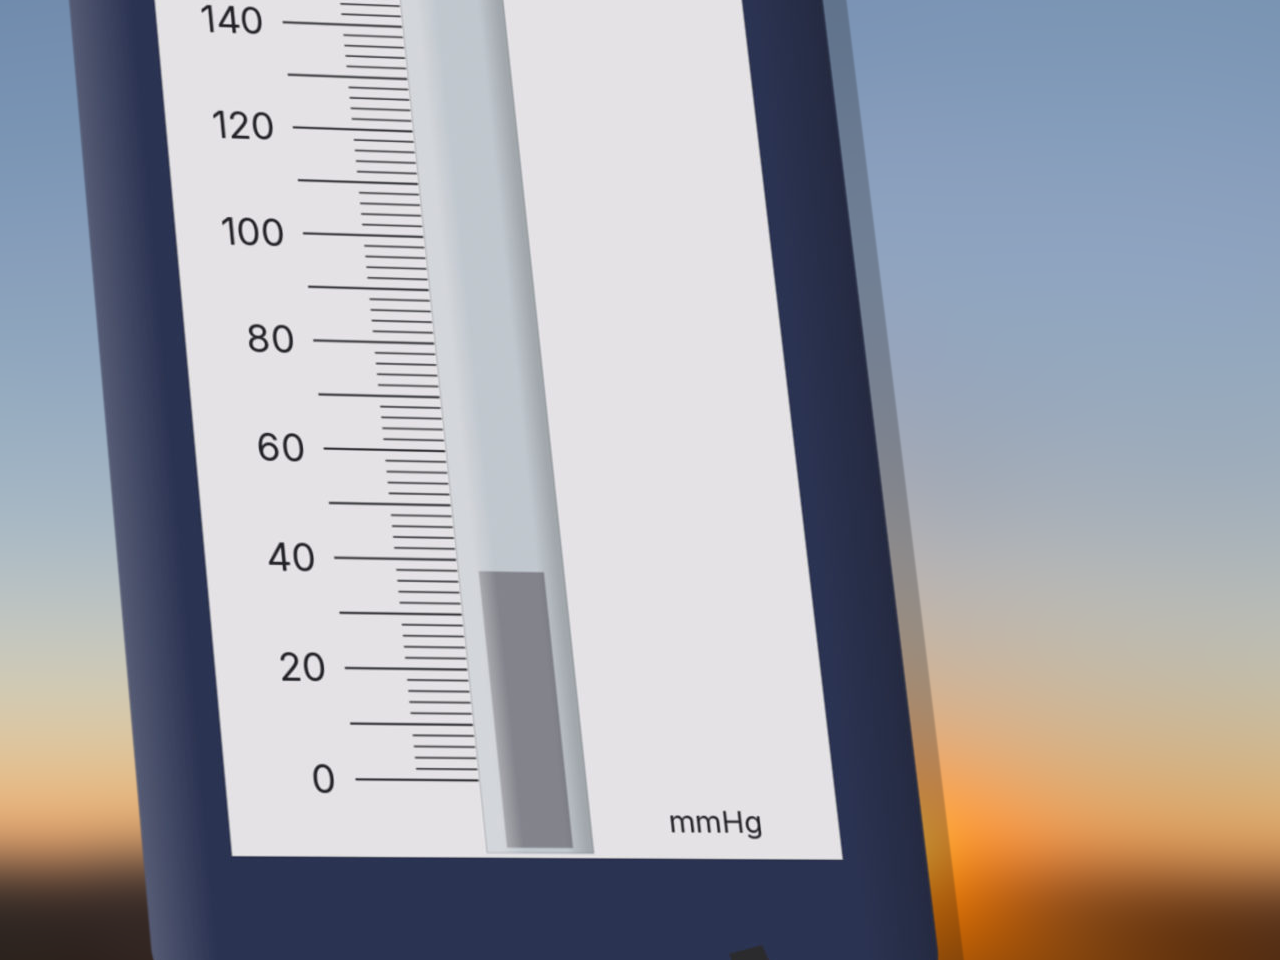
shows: 38 mmHg
